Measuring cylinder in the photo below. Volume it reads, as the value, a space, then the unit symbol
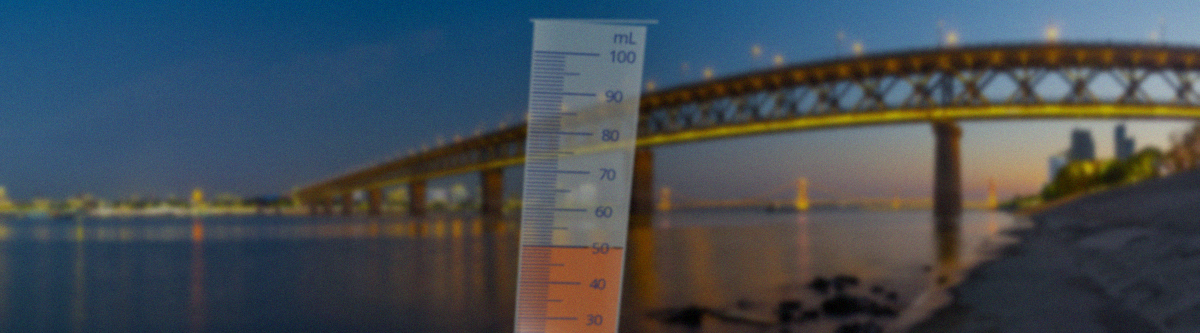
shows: 50 mL
